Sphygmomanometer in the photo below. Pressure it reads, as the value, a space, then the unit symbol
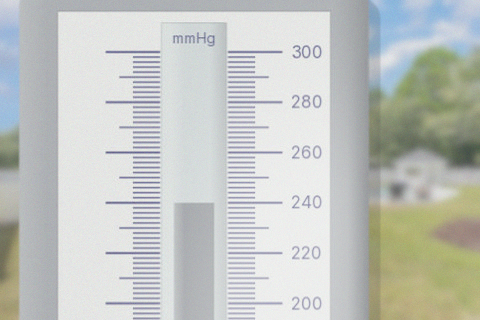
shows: 240 mmHg
